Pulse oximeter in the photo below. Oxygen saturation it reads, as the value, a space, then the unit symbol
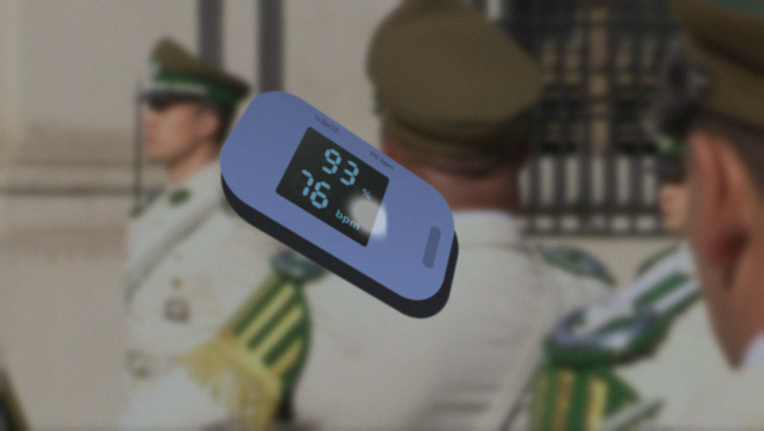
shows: 93 %
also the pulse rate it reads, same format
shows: 76 bpm
